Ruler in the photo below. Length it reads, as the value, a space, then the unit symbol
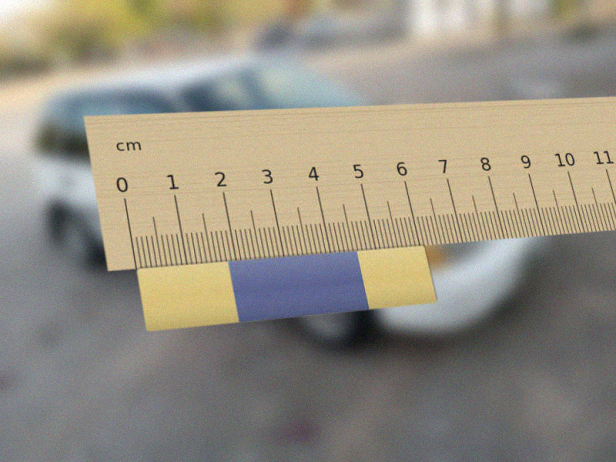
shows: 6.1 cm
